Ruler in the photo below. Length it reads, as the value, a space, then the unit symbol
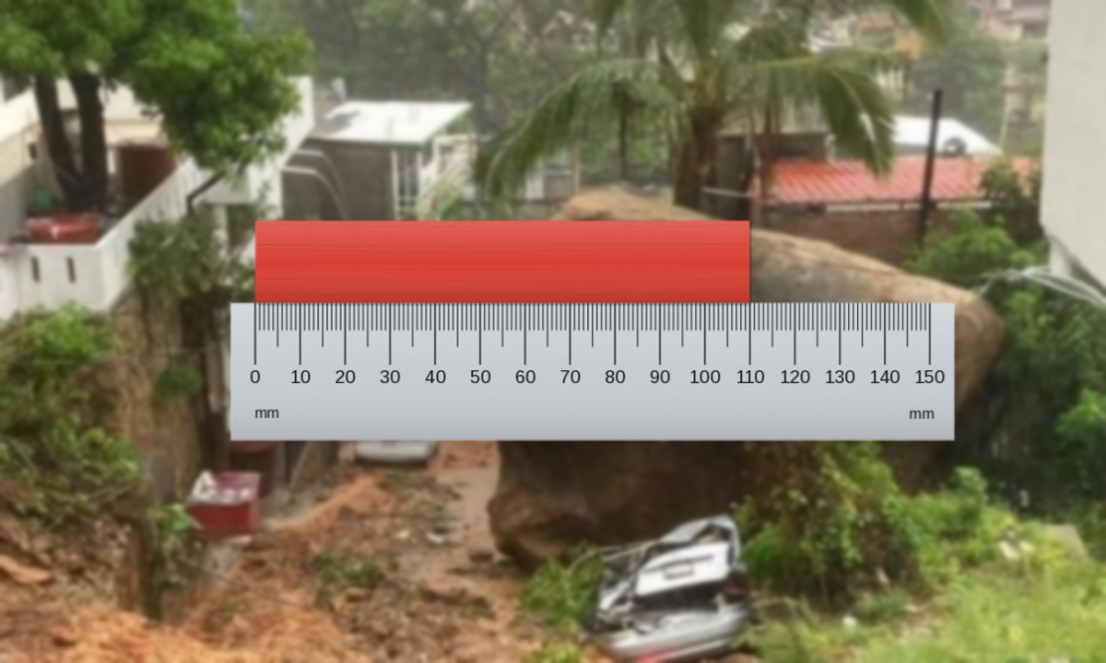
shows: 110 mm
